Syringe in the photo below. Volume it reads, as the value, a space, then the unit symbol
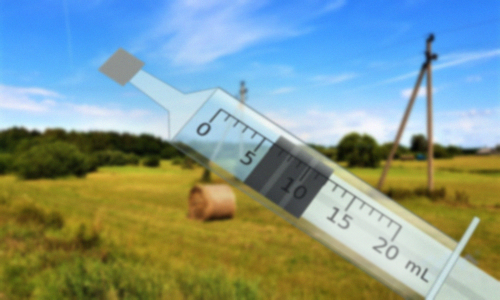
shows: 6 mL
